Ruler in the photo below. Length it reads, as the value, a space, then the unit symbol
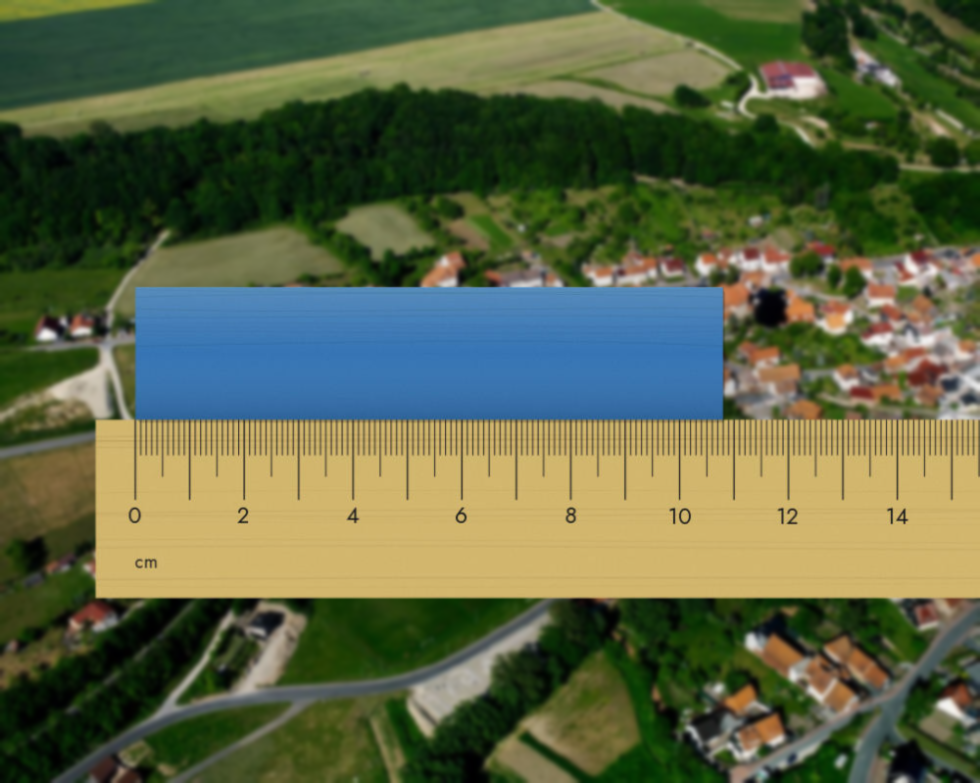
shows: 10.8 cm
